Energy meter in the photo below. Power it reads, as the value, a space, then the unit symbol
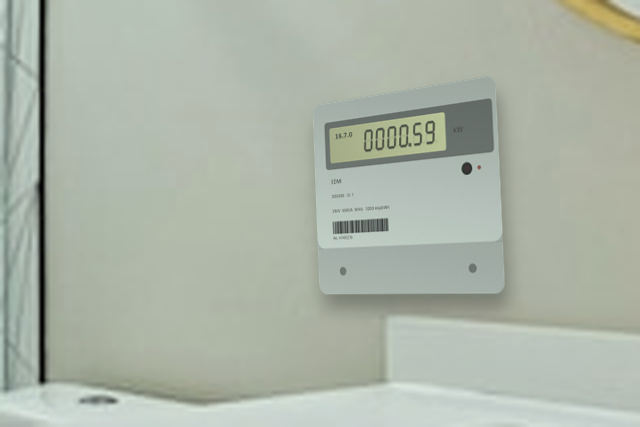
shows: 0.59 kW
